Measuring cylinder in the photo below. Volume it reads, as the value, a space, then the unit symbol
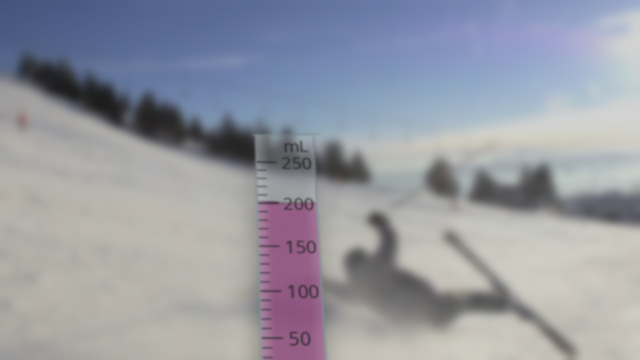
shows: 200 mL
